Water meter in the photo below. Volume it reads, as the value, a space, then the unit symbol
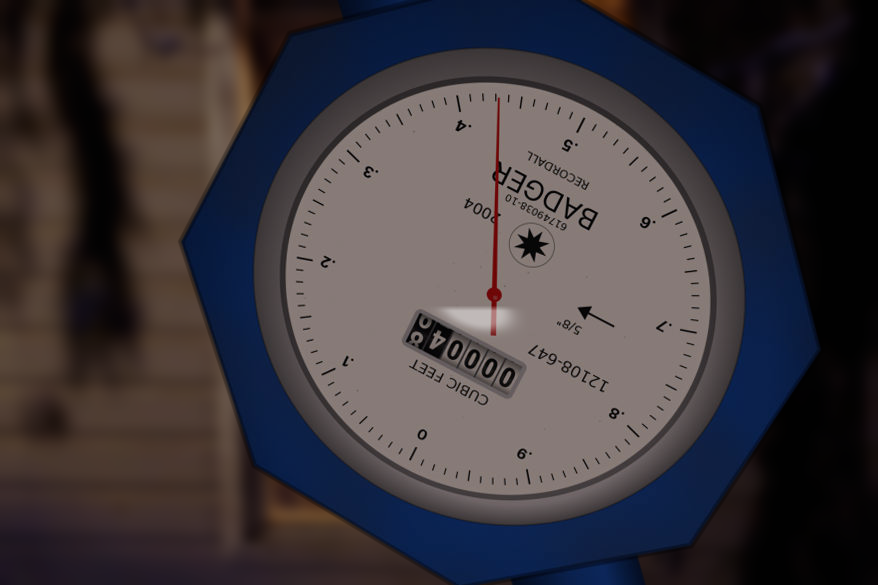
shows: 48.43 ft³
